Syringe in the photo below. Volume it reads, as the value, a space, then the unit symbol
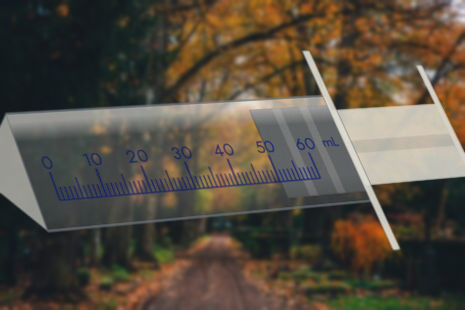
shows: 50 mL
